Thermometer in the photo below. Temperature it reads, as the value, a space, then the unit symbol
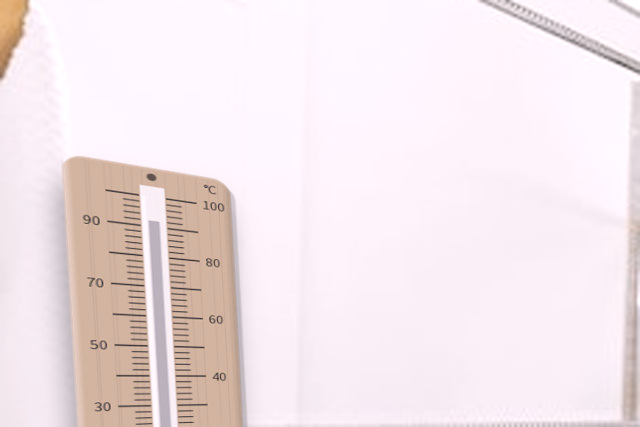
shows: 92 °C
